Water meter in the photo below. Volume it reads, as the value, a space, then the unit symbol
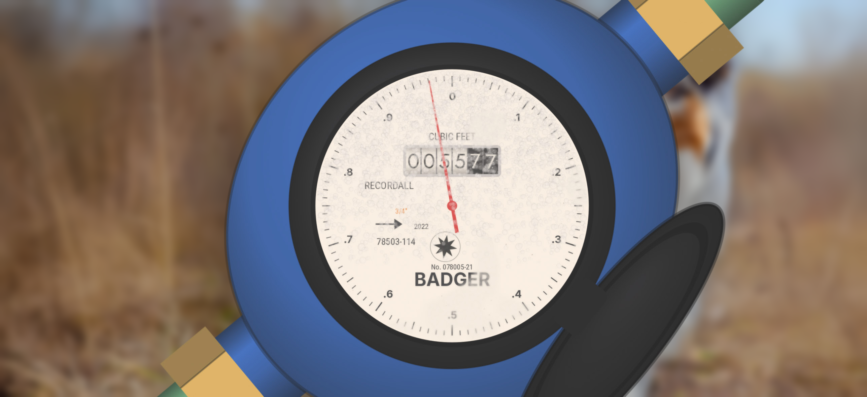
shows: 5576.97 ft³
